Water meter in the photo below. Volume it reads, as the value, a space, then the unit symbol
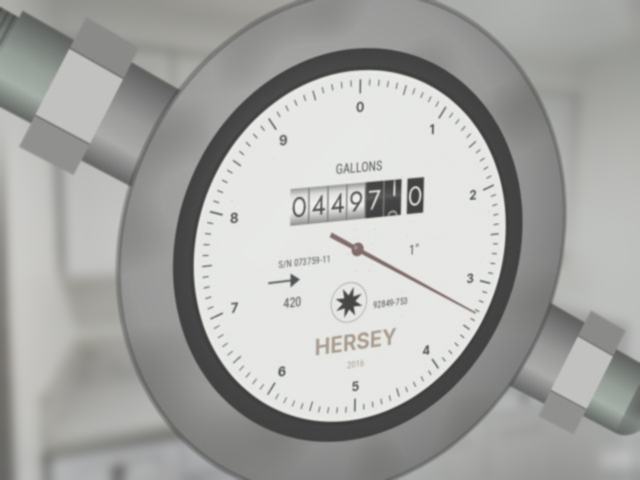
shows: 449713.3 gal
